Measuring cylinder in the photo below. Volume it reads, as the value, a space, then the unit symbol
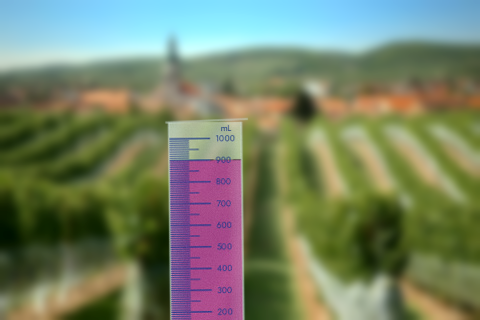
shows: 900 mL
